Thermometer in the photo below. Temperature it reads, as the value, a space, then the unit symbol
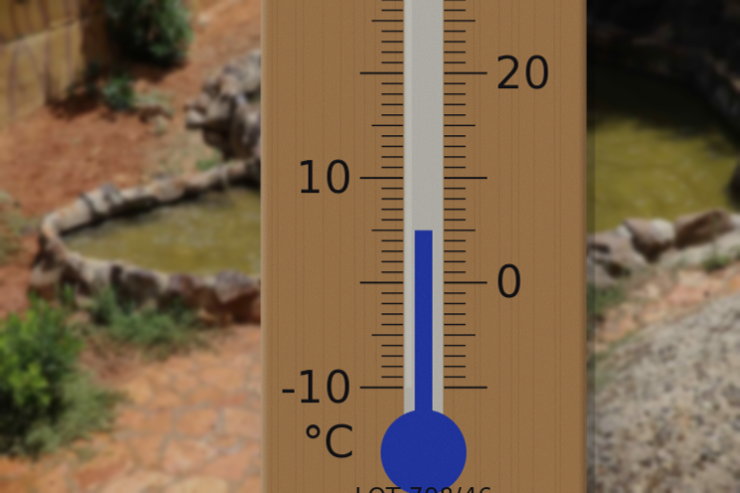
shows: 5 °C
